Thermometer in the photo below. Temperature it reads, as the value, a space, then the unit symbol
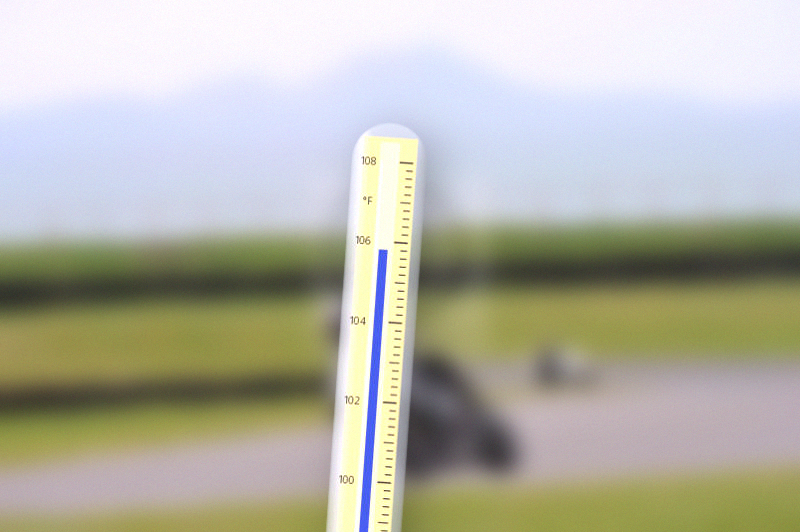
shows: 105.8 °F
